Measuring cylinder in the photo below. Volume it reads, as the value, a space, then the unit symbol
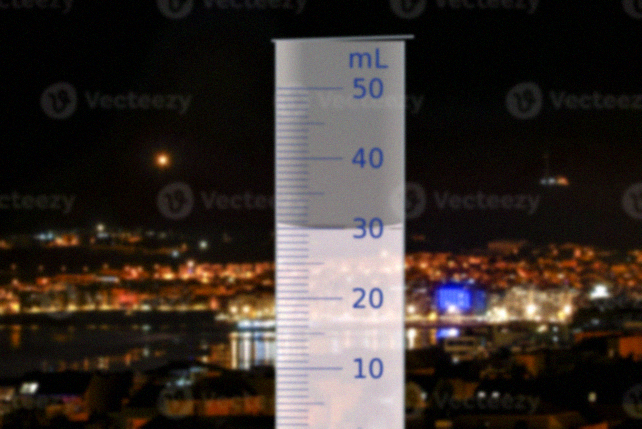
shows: 30 mL
